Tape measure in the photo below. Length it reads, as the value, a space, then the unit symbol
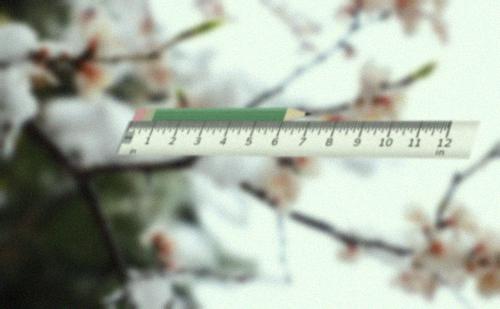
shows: 7 in
